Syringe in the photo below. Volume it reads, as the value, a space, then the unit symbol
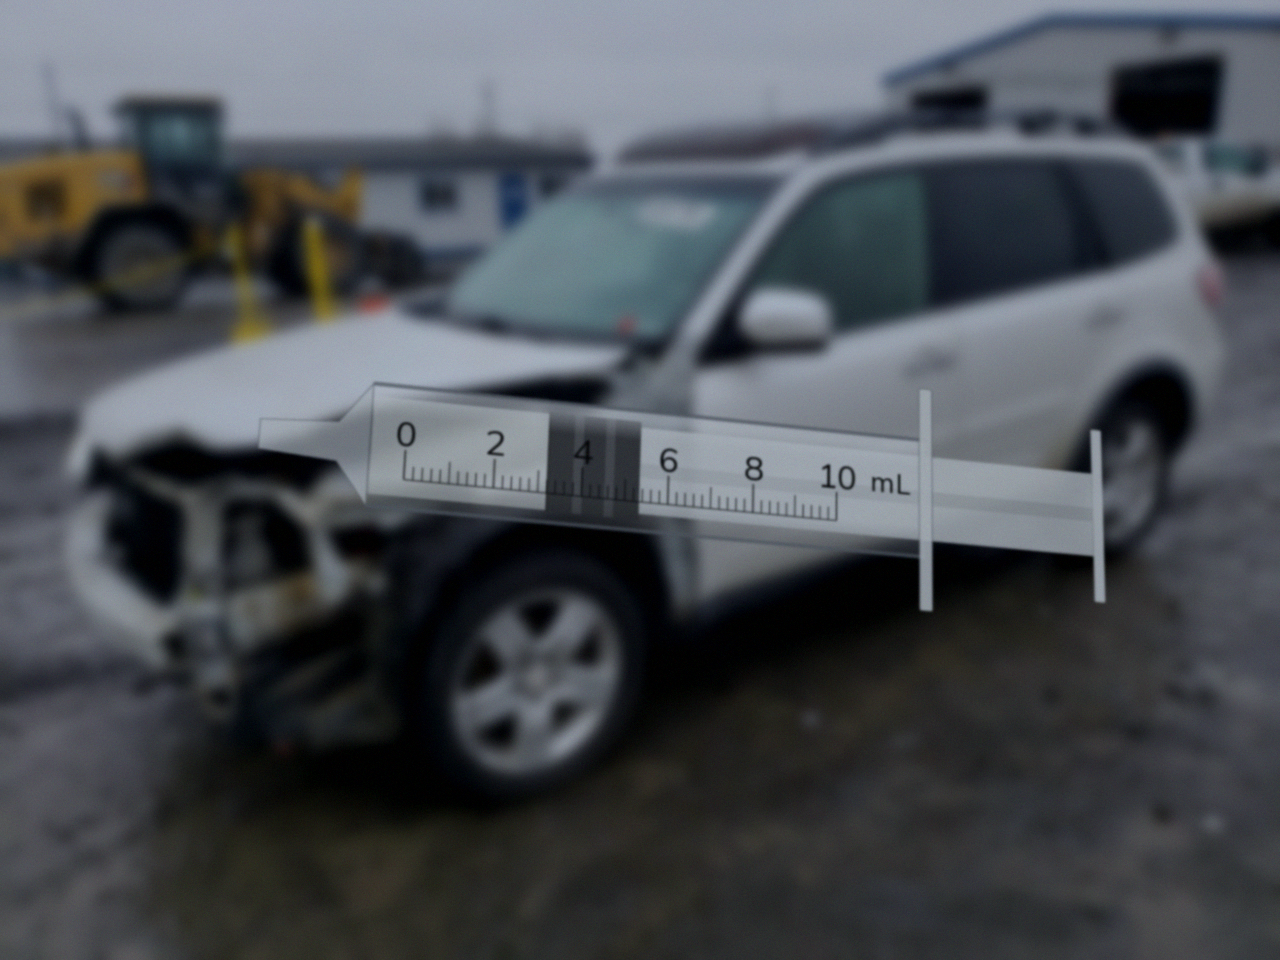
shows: 3.2 mL
